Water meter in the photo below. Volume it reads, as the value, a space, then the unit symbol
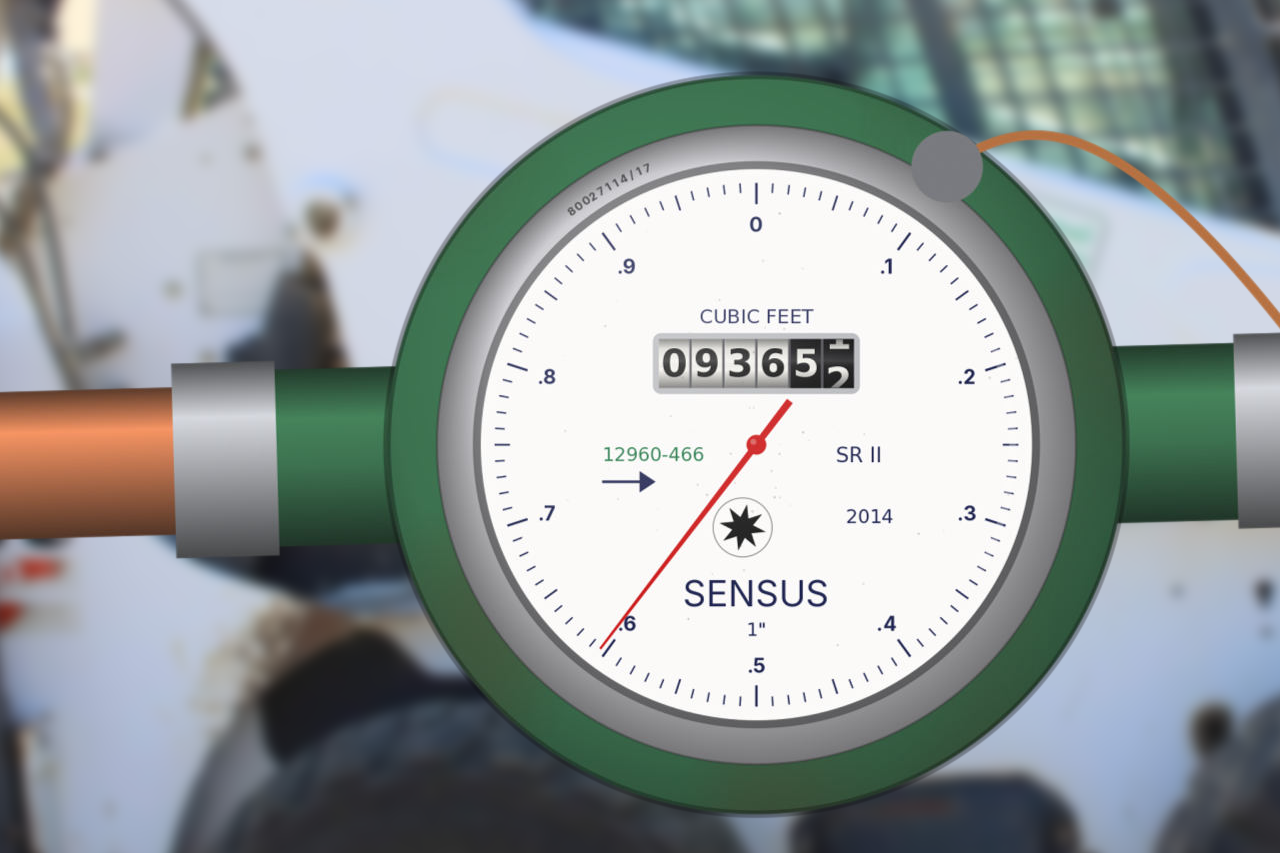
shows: 93651.60 ft³
